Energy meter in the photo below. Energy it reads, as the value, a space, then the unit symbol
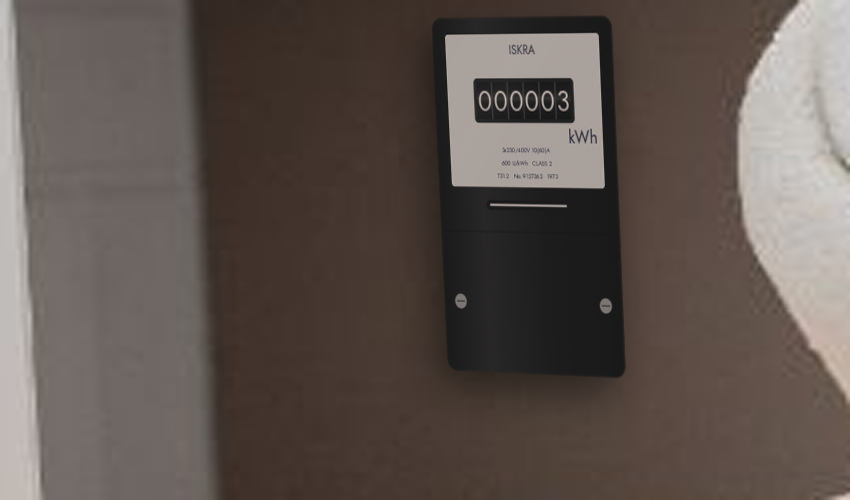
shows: 3 kWh
